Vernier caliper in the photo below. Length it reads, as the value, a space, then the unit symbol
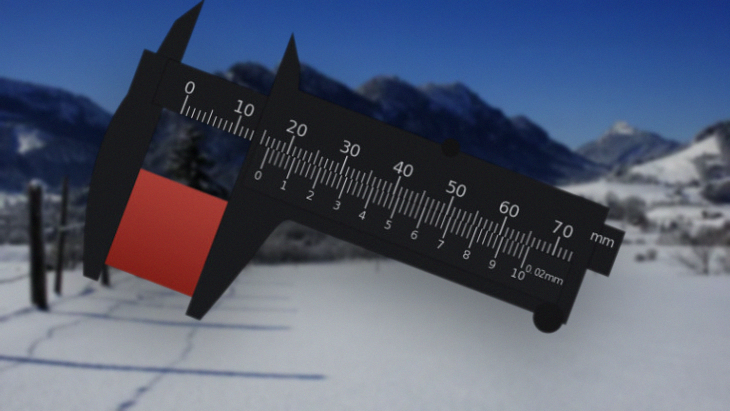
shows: 16.6 mm
